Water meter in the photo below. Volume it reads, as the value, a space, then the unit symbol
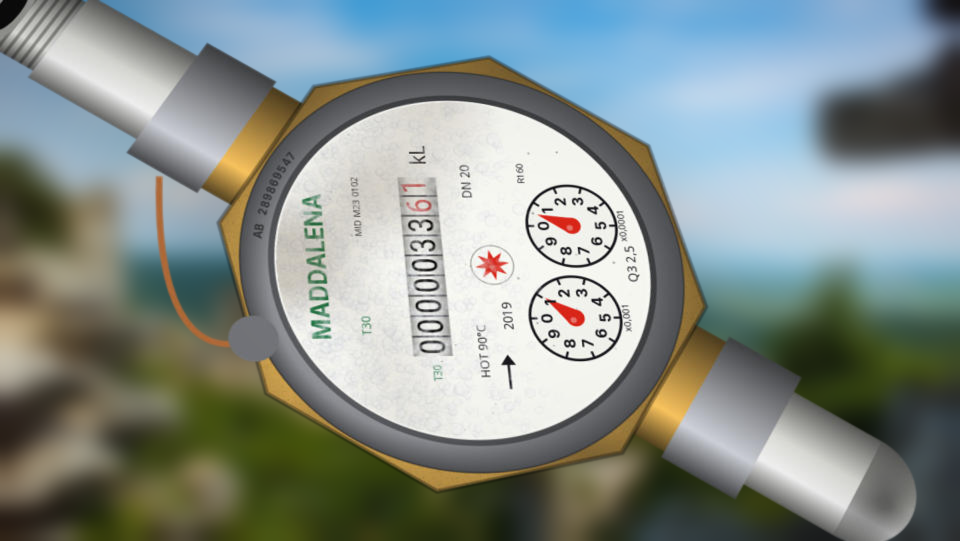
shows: 33.6110 kL
